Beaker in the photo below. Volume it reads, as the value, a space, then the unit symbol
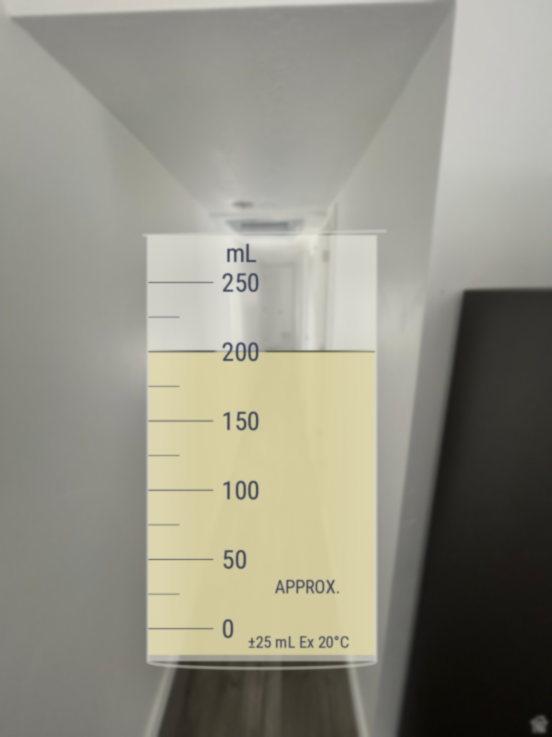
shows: 200 mL
